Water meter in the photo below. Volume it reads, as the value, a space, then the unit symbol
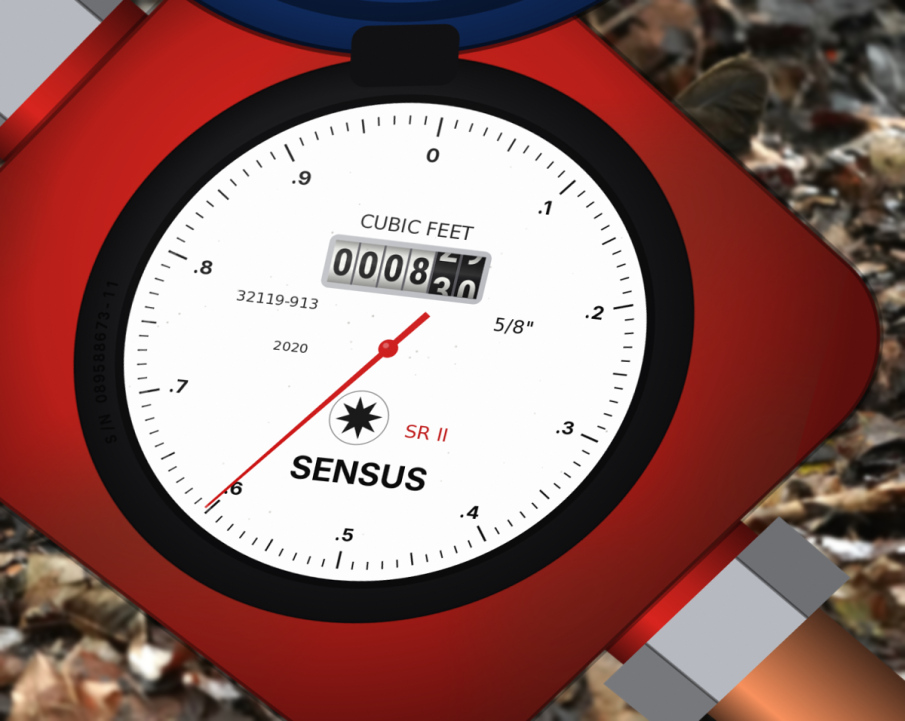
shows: 829.60 ft³
